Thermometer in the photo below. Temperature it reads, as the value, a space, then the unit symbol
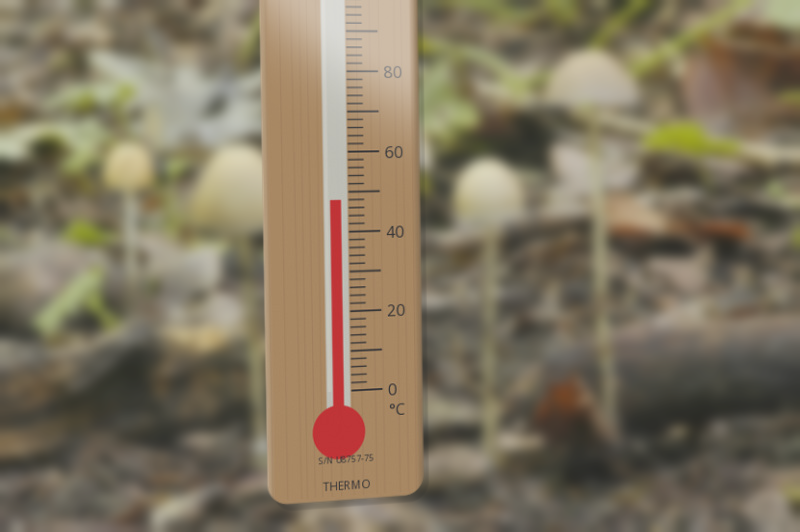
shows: 48 °C
